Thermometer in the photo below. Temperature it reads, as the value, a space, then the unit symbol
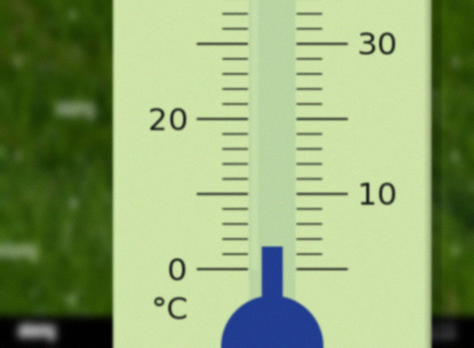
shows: 3 °C
